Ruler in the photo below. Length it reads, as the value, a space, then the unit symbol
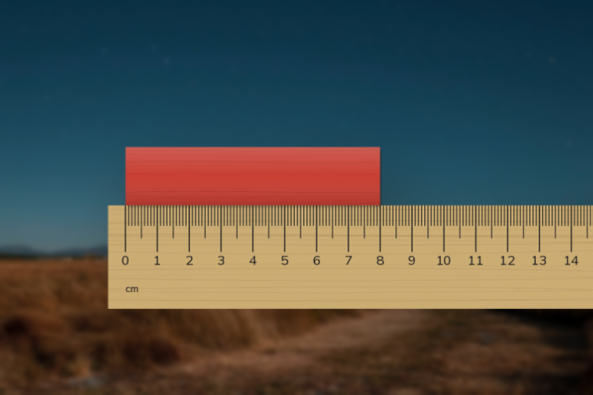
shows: 8 cm
